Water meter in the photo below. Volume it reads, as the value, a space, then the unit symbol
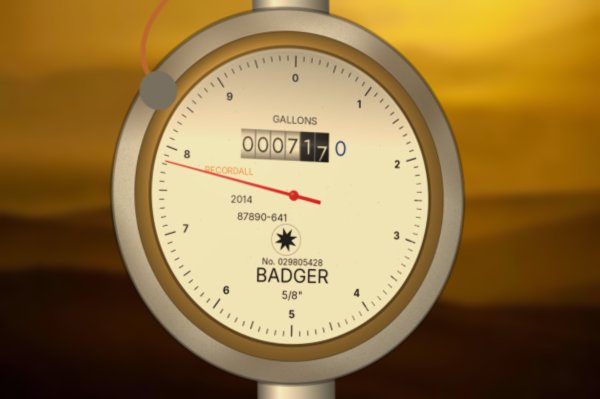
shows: 7167.8 gal
